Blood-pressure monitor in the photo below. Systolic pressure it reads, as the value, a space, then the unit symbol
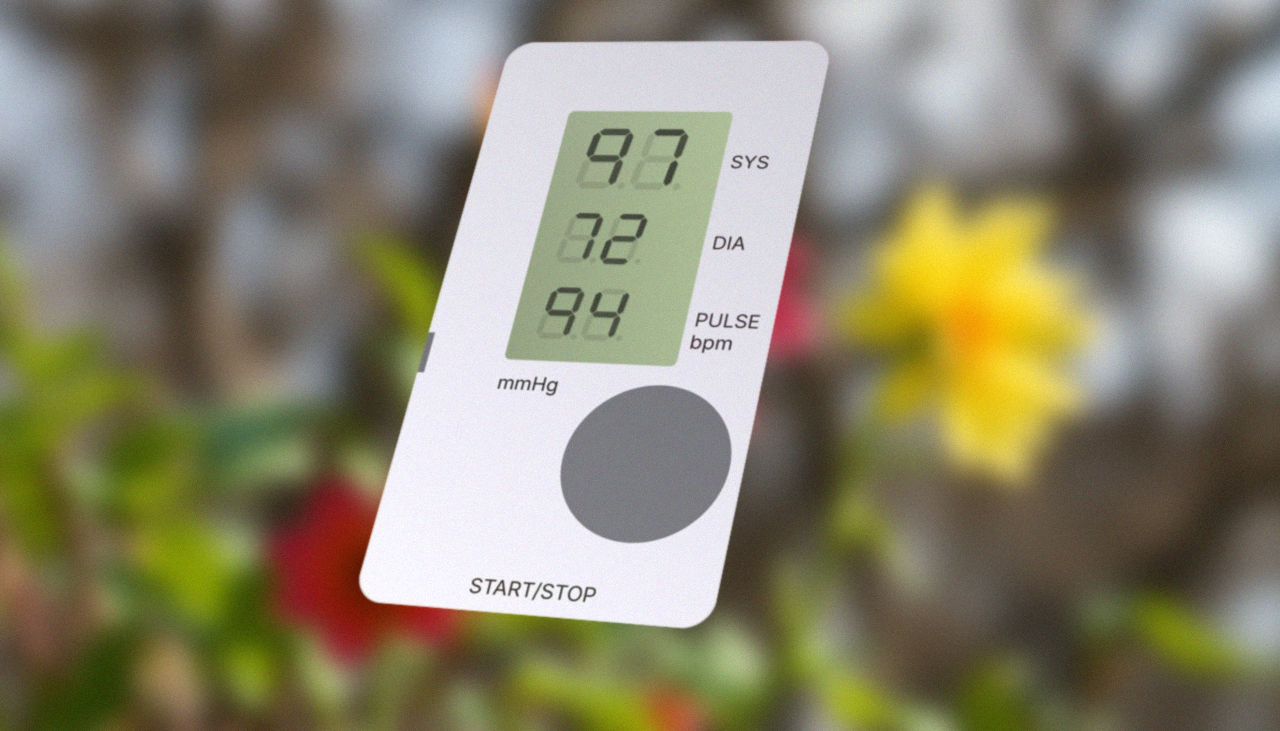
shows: 97 mmHg
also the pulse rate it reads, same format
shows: 94 bpm
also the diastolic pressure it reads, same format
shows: 72 mmHg
